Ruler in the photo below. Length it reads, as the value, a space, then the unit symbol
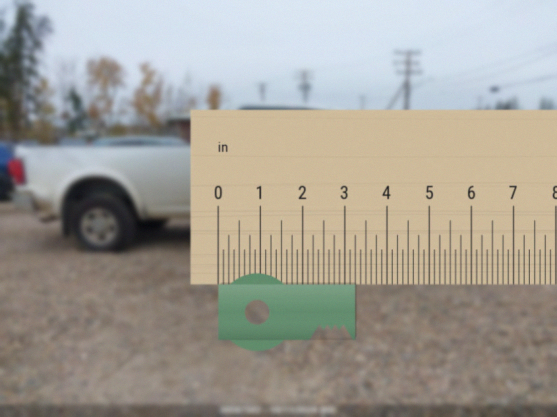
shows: 3.25 in
